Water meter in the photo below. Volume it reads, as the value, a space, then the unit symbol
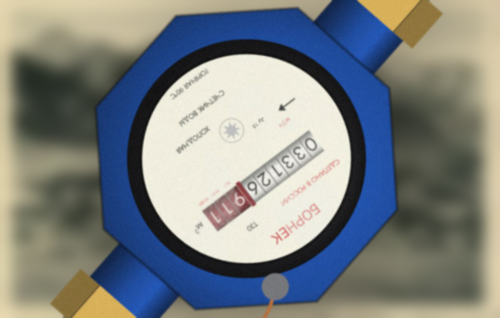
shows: 33126.911 m³
